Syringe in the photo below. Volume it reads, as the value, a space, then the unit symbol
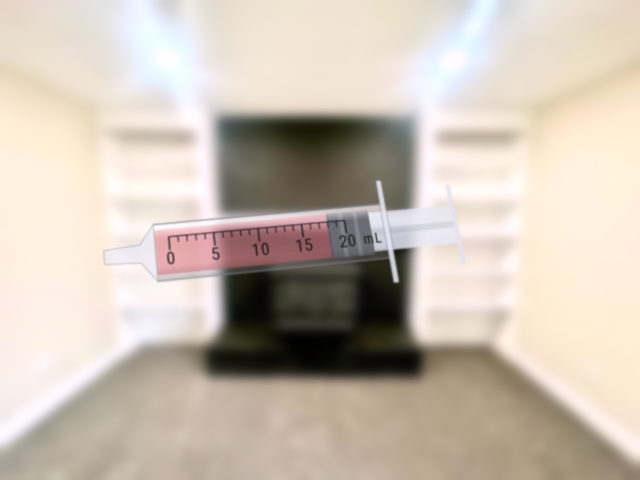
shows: 18 mL
